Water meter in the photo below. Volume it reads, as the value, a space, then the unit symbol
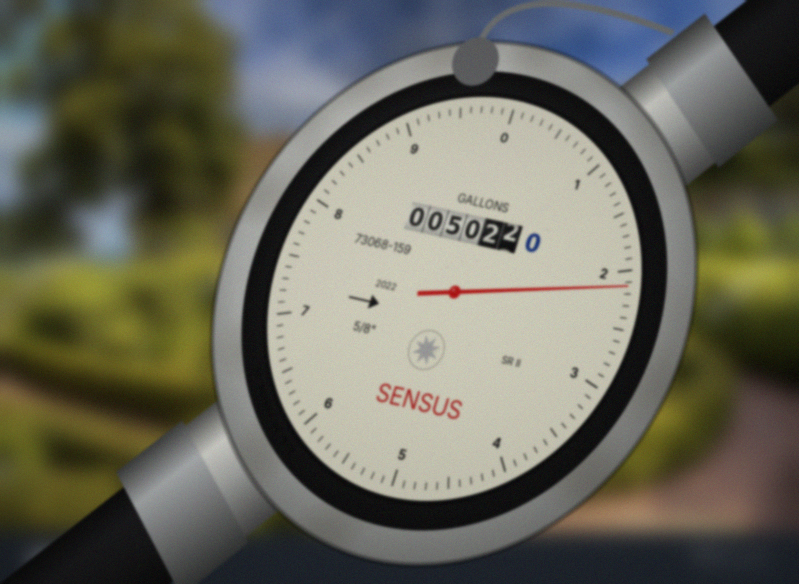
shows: 50222.1 gal
